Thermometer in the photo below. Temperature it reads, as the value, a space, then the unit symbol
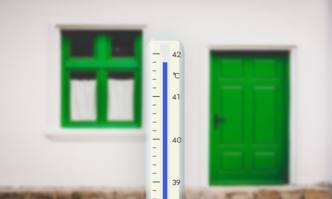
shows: 41.8 °C
